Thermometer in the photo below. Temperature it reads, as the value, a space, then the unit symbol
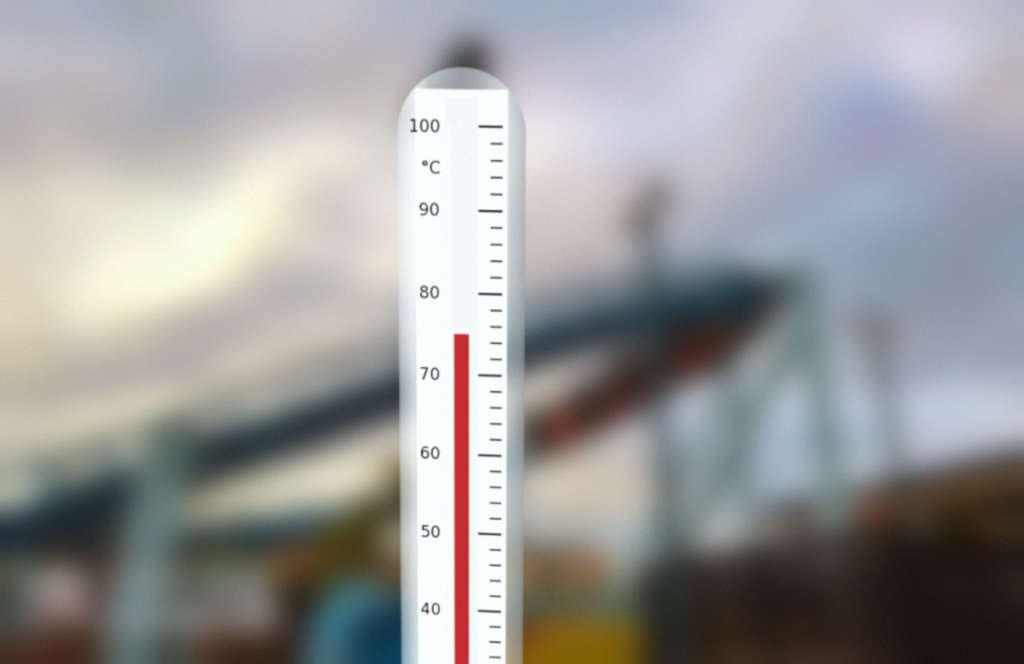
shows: 75 °C
